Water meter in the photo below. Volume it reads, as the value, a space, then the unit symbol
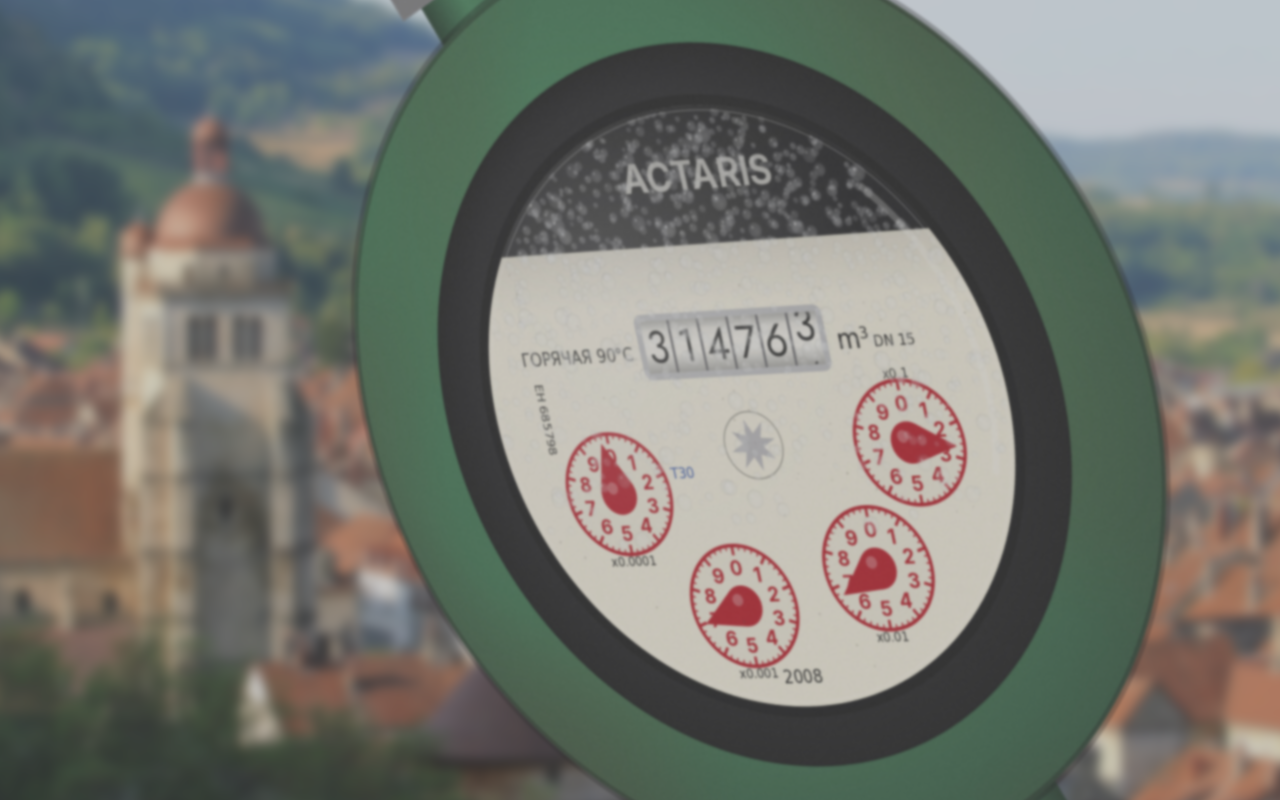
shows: 314763.2669 m³
